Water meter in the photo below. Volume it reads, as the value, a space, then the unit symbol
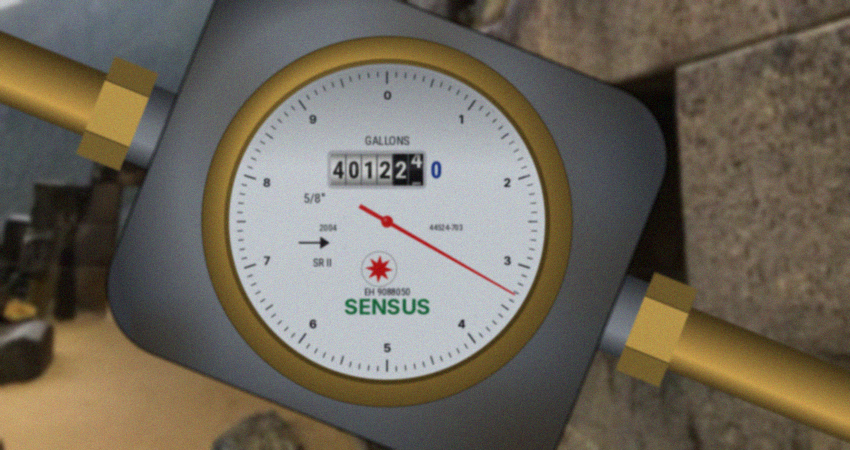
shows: 4012243.3 gal
